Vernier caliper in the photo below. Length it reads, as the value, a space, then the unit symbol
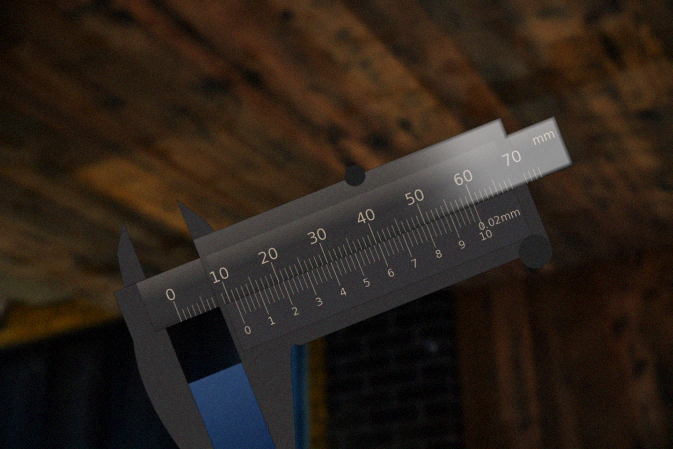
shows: 11.0 mm
